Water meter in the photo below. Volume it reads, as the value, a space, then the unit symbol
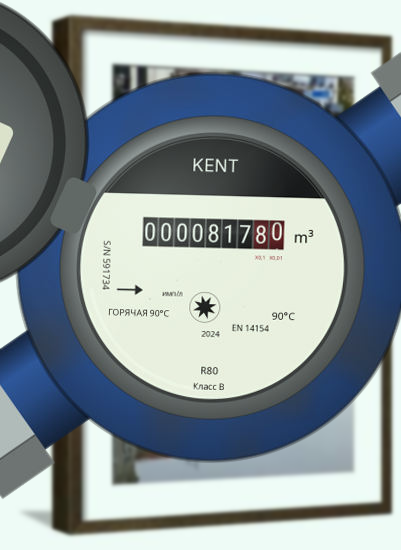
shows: 817.80 m³
